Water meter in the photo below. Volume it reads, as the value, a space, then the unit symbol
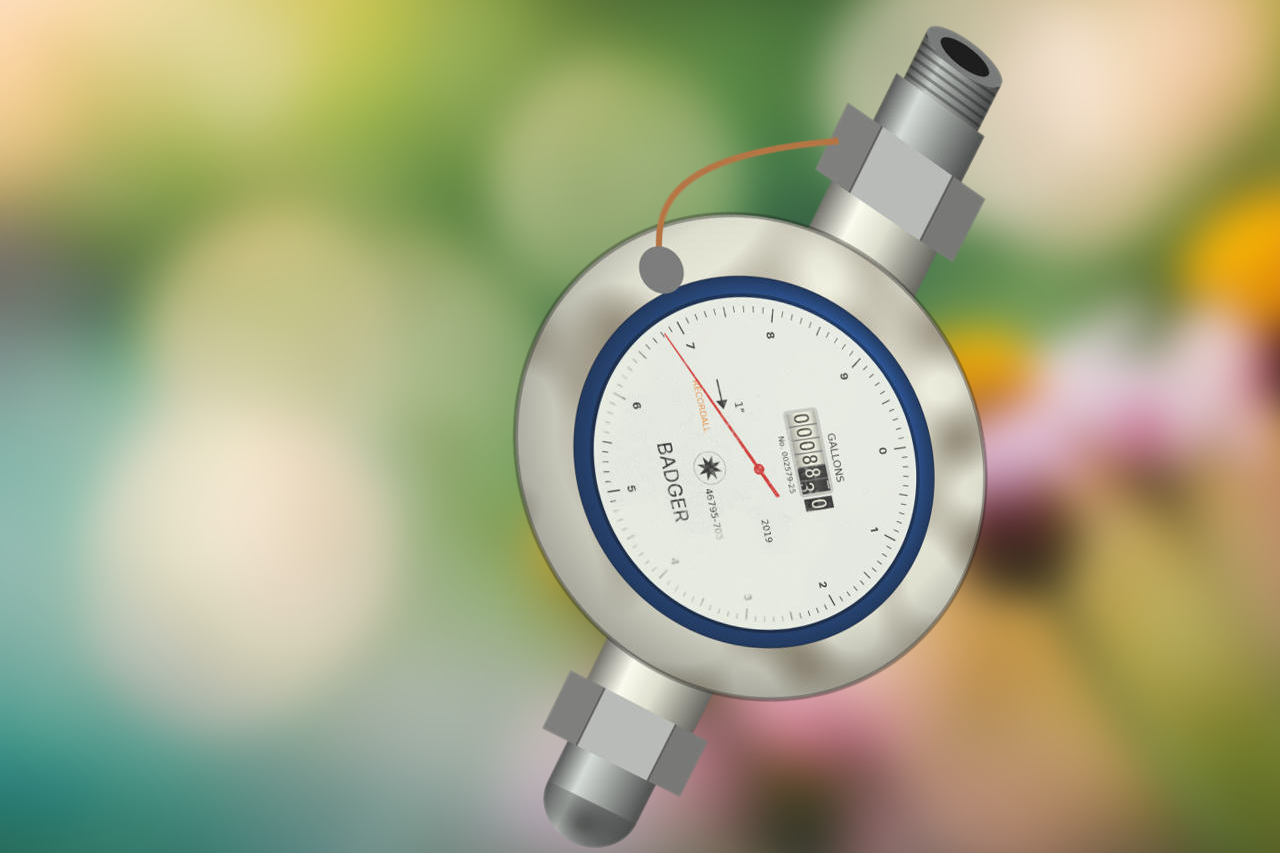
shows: 8826.8 gal
